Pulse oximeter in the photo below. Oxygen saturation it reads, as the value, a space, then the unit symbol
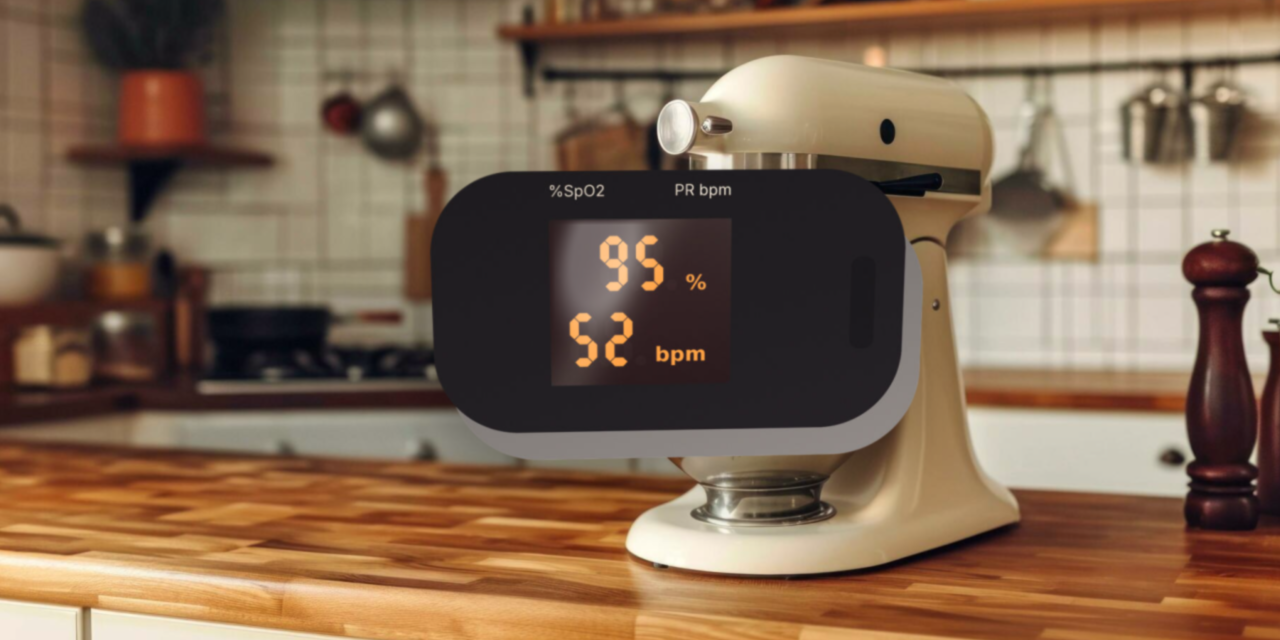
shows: 95 %
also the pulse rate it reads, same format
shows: 52 bpm
